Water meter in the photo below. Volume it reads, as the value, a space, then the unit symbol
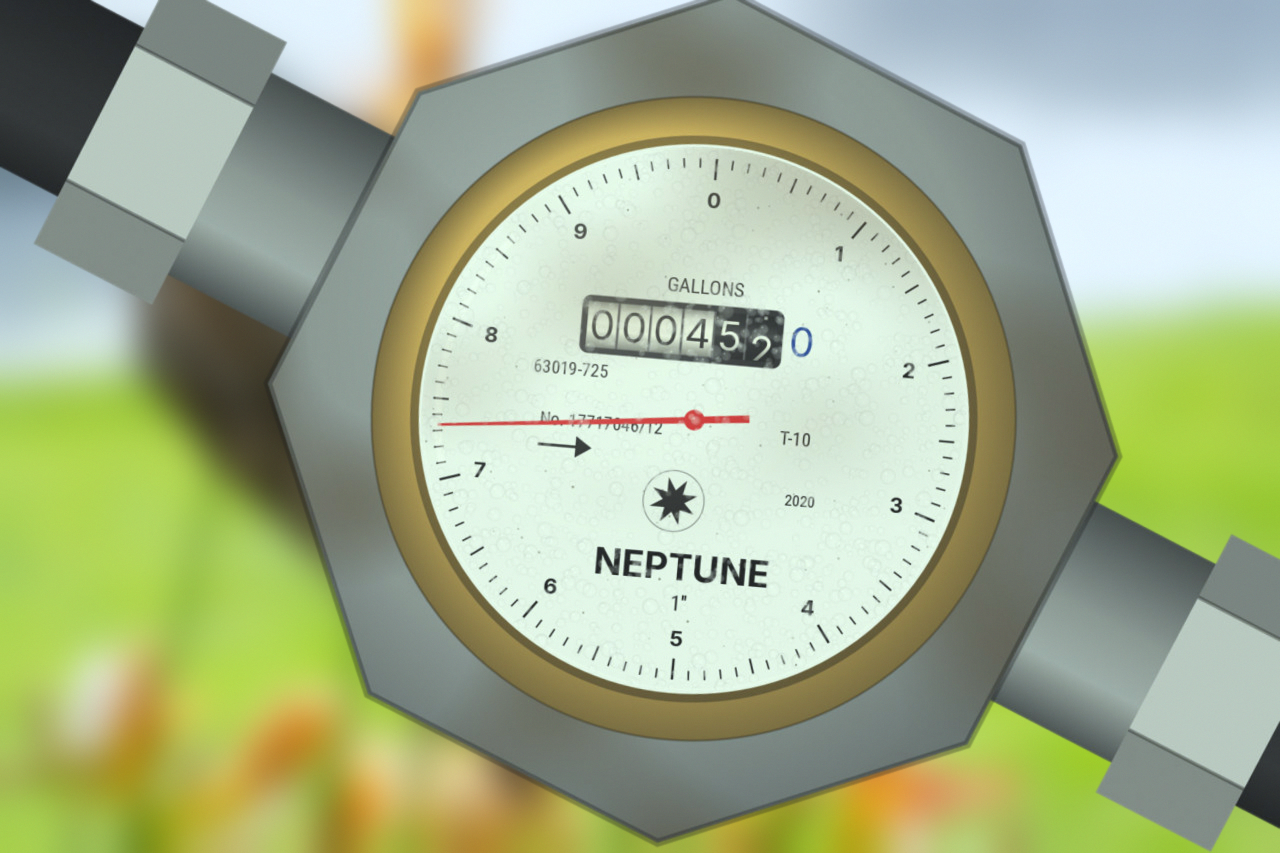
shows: 4517.3 gal
